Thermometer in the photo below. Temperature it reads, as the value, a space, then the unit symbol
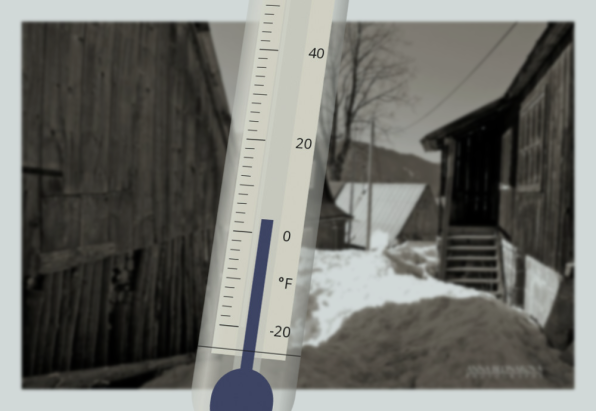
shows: 3 °F
